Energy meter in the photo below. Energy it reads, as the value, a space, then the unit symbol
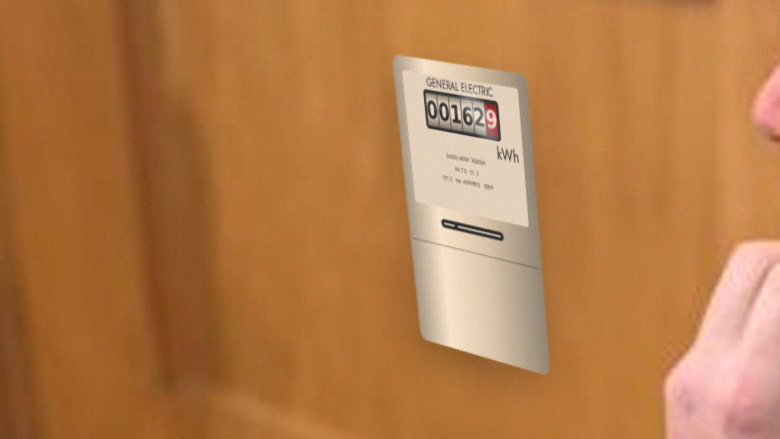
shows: 162.9 kWh
